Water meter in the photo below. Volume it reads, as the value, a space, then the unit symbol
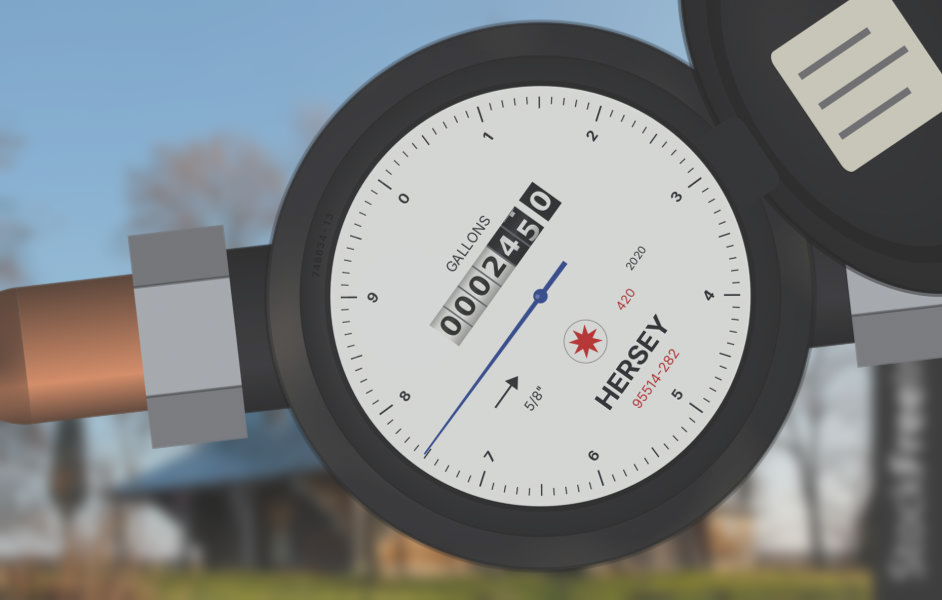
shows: 2447.5 gal
